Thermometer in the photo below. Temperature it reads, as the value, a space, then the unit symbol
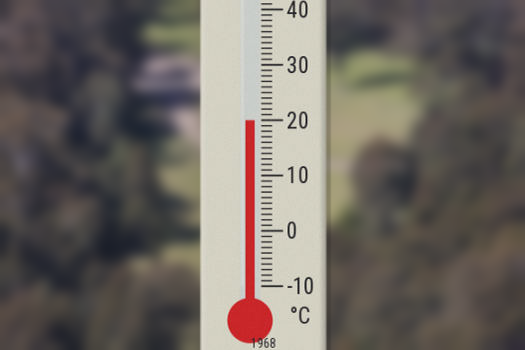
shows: 20 °C
